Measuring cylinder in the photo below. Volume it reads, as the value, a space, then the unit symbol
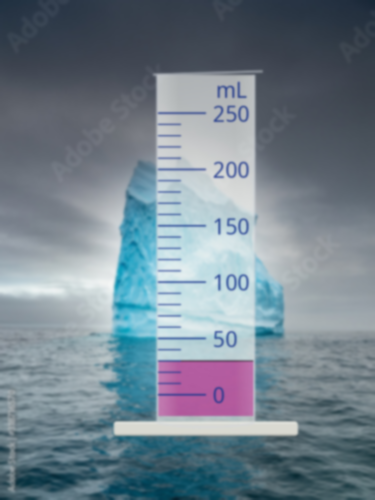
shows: 30 mL
